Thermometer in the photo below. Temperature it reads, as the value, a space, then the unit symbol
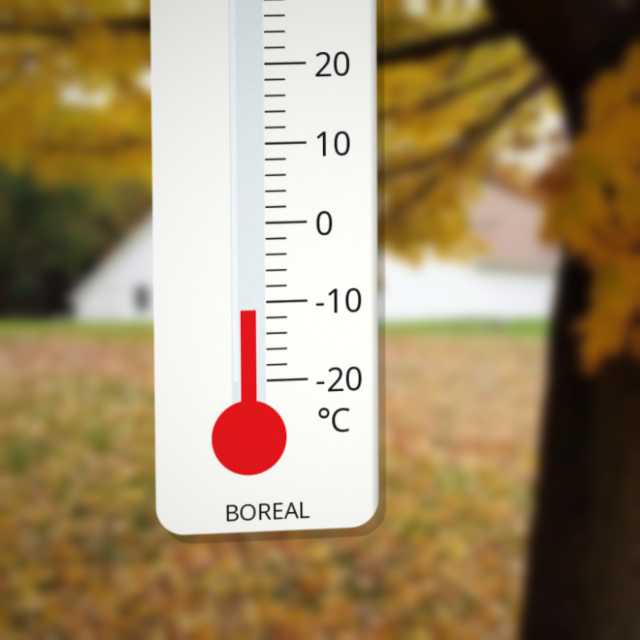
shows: -11 °C
